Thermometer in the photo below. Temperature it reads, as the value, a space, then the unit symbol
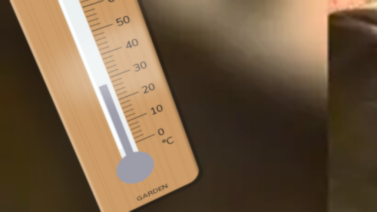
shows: 28 °C
